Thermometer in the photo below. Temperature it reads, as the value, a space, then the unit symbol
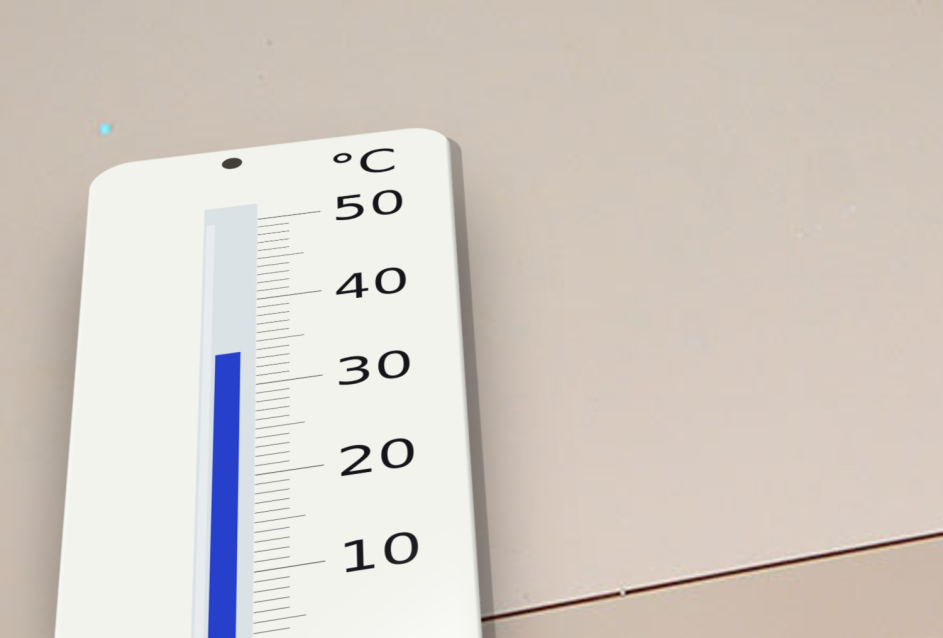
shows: 34 °C
